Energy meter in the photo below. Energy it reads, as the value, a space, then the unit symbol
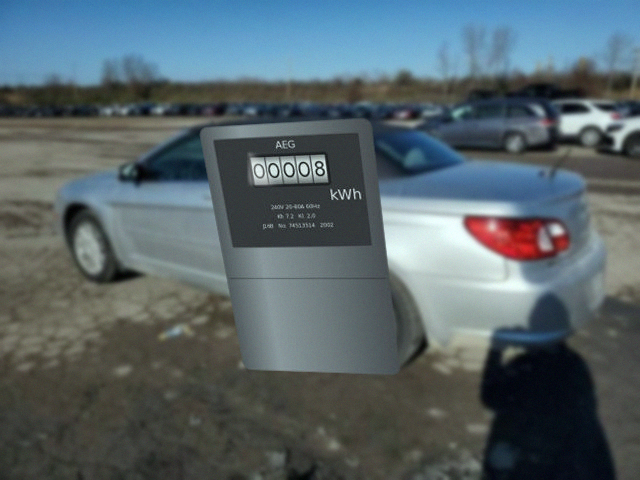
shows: 8 kWh
